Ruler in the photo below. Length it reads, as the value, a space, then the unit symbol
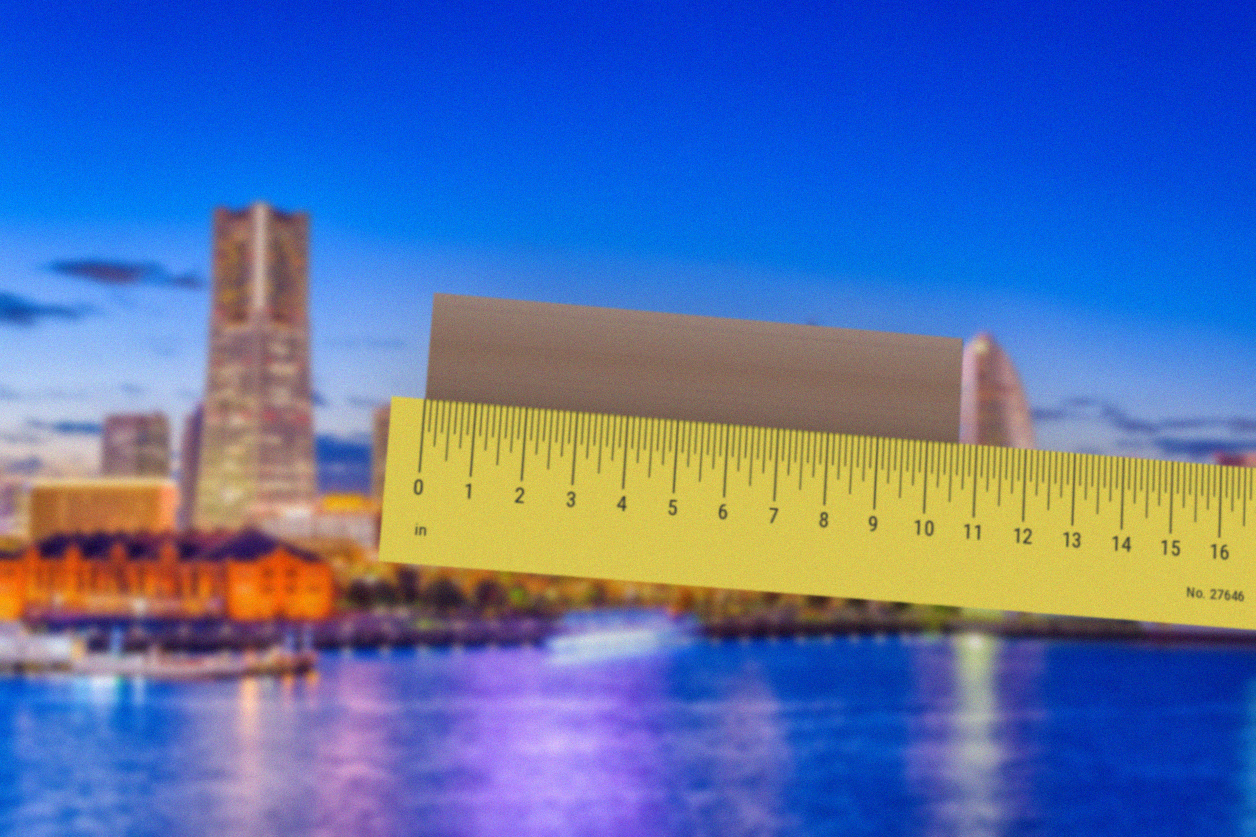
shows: 10.625 in
